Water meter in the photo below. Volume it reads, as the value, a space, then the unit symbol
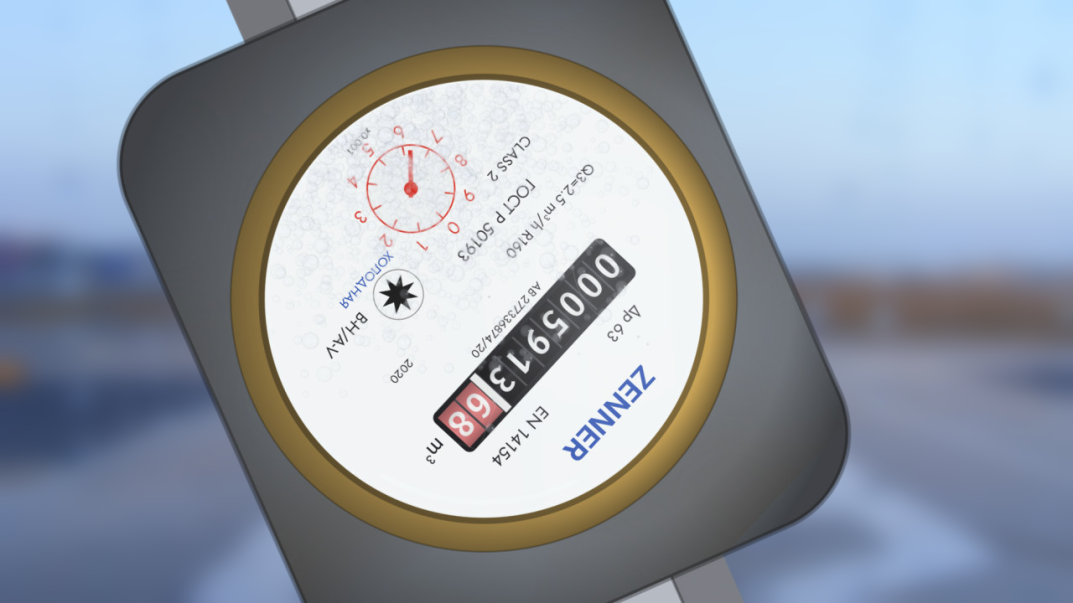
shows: 5913.686 m³
